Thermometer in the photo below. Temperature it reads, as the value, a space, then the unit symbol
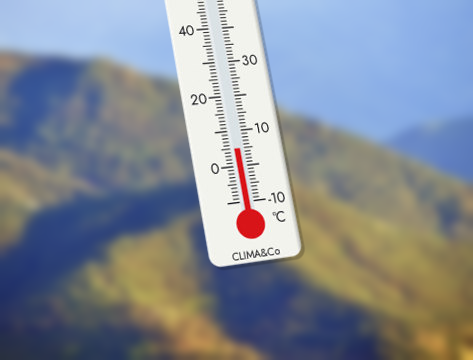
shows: 5 °C
